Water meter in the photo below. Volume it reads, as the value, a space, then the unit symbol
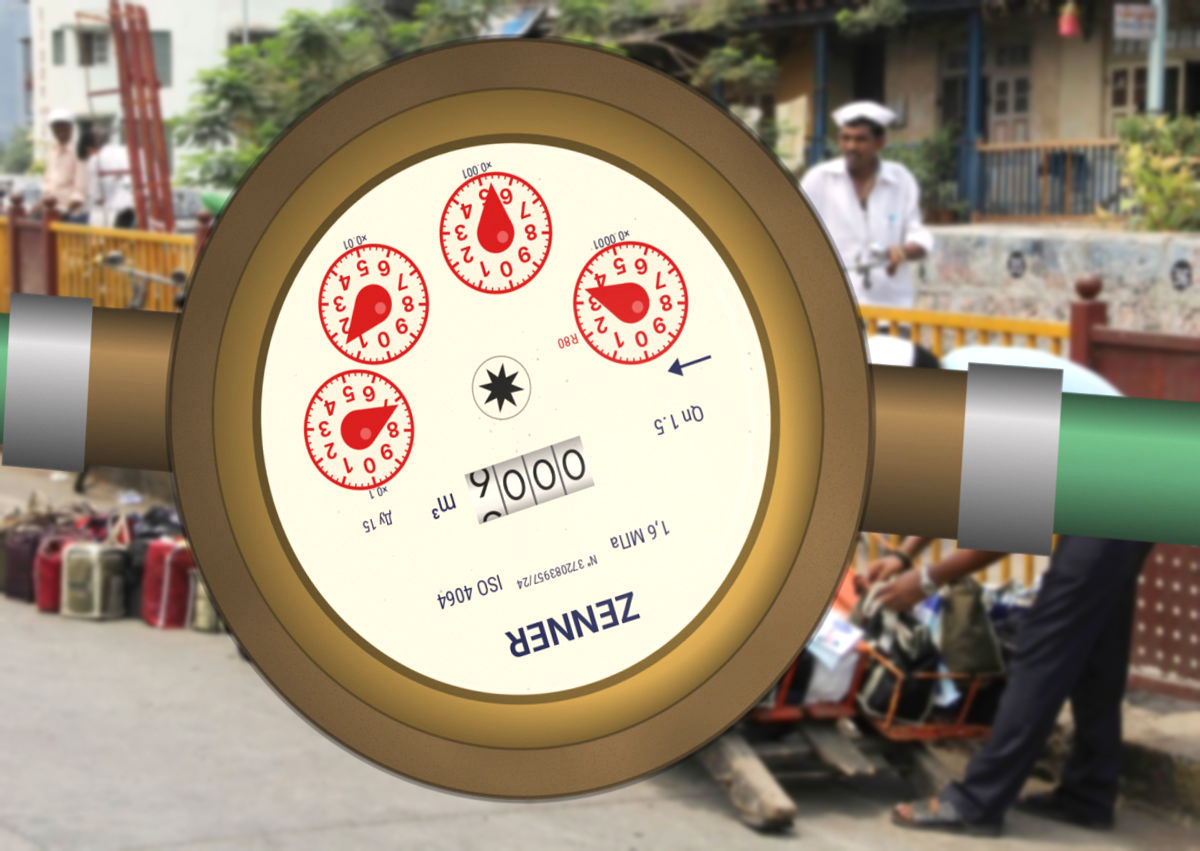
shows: 5.7153 m³
